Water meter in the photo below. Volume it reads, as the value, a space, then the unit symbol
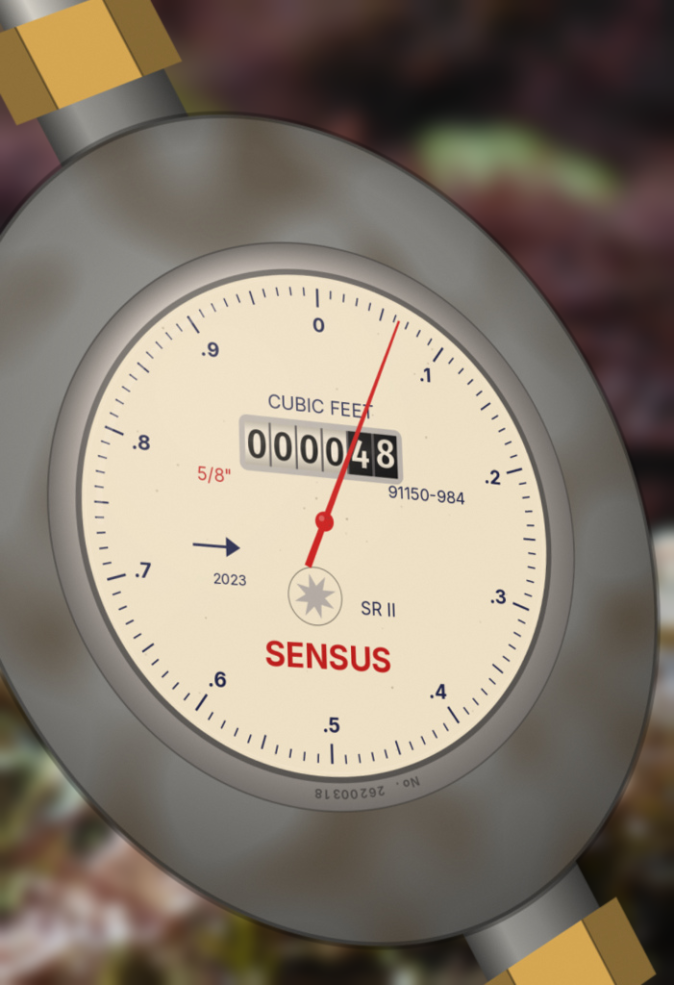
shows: 48.06 ft³
